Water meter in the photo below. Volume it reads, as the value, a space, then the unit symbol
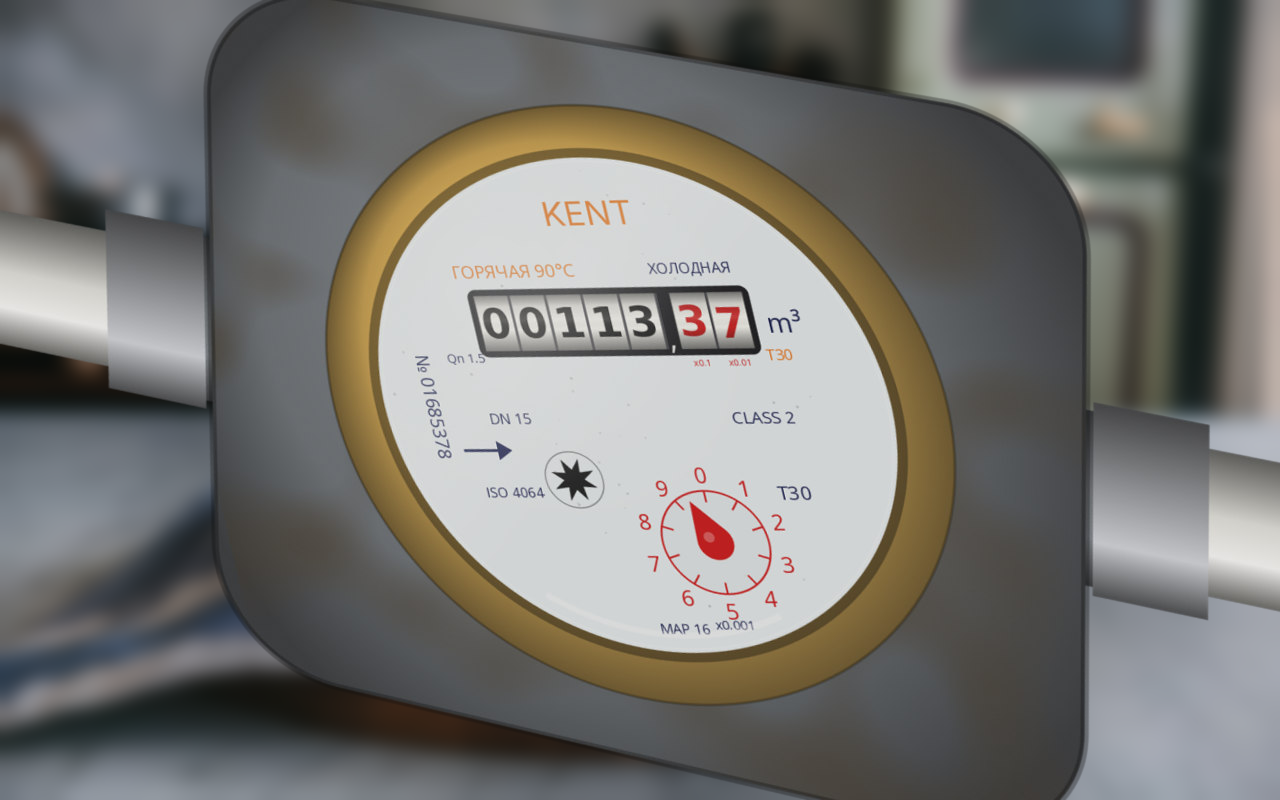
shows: 113.369 m³
